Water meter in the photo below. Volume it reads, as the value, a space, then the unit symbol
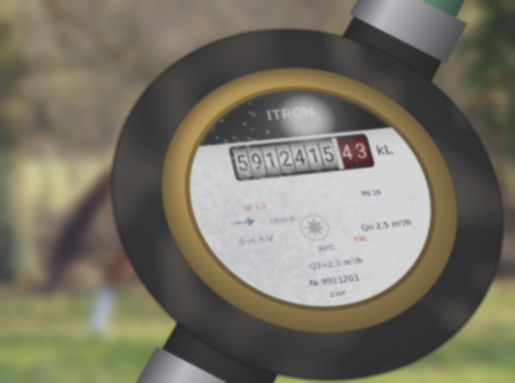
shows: 5912415.43 kL
